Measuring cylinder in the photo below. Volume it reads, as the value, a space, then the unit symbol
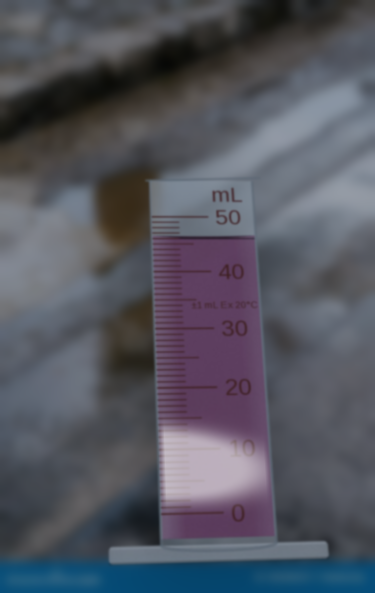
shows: 46 mL
